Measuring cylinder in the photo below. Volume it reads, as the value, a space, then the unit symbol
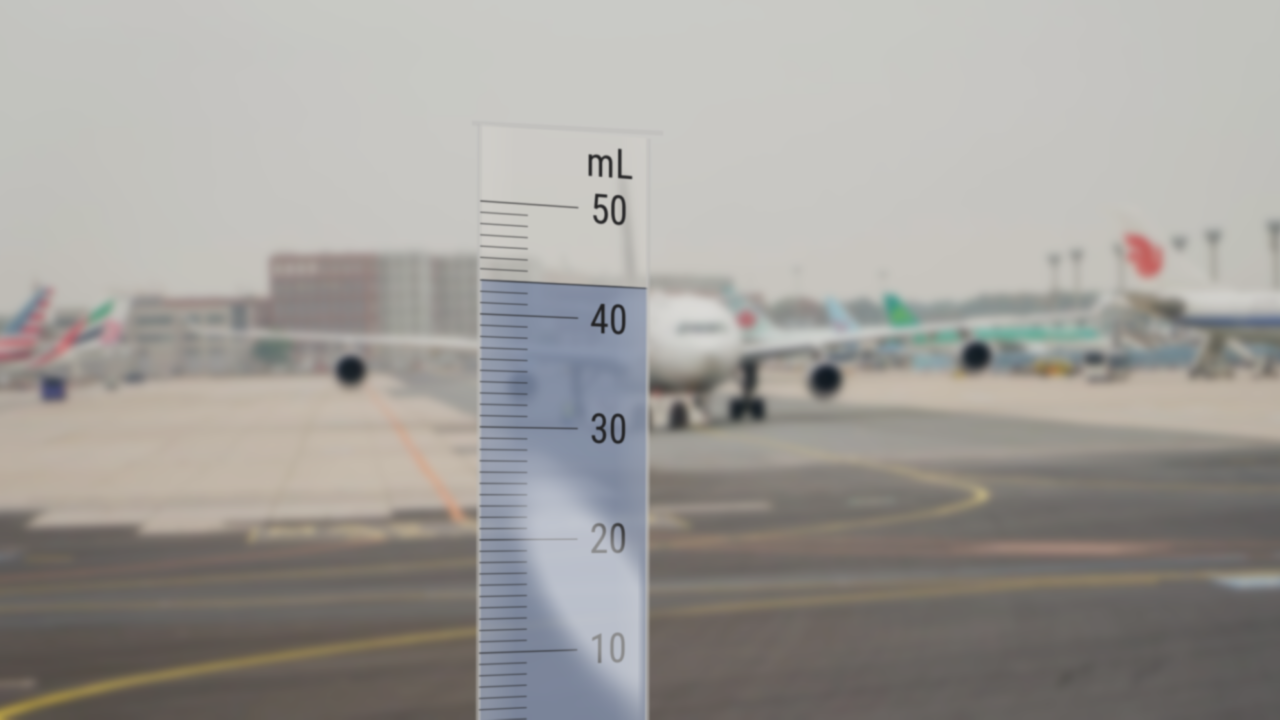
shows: 43 mL
